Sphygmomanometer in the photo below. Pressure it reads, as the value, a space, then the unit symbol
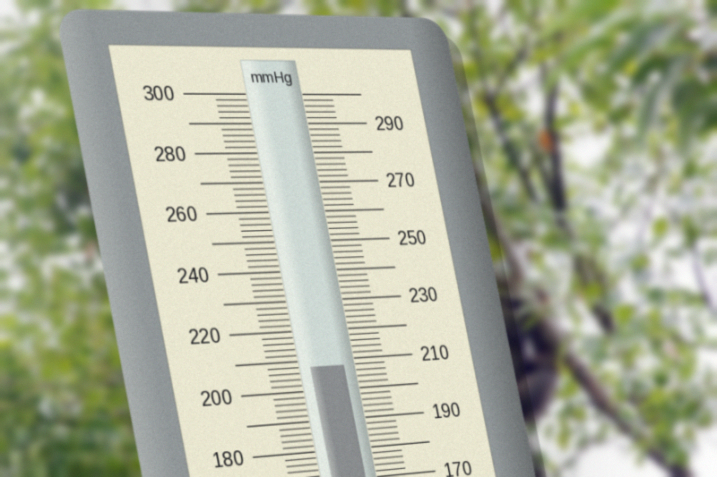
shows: 208 mmHg
